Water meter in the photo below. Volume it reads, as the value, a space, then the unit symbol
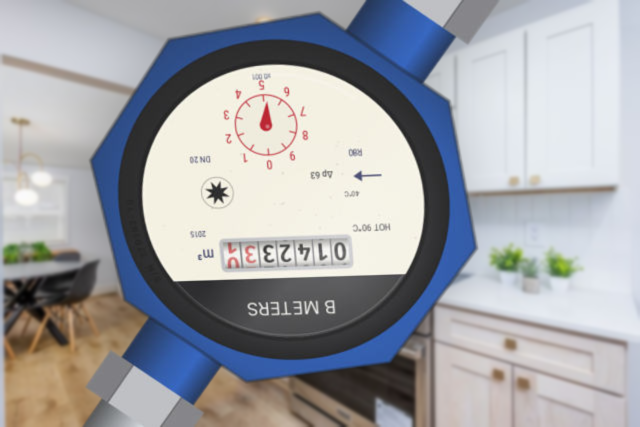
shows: 1423.305 m³
